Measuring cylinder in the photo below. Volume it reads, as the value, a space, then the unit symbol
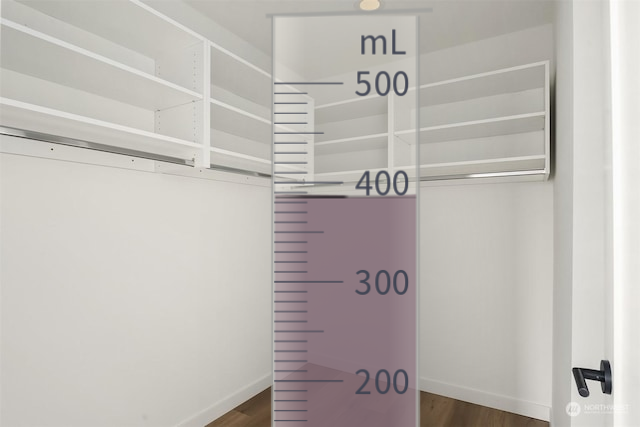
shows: 385 mL
